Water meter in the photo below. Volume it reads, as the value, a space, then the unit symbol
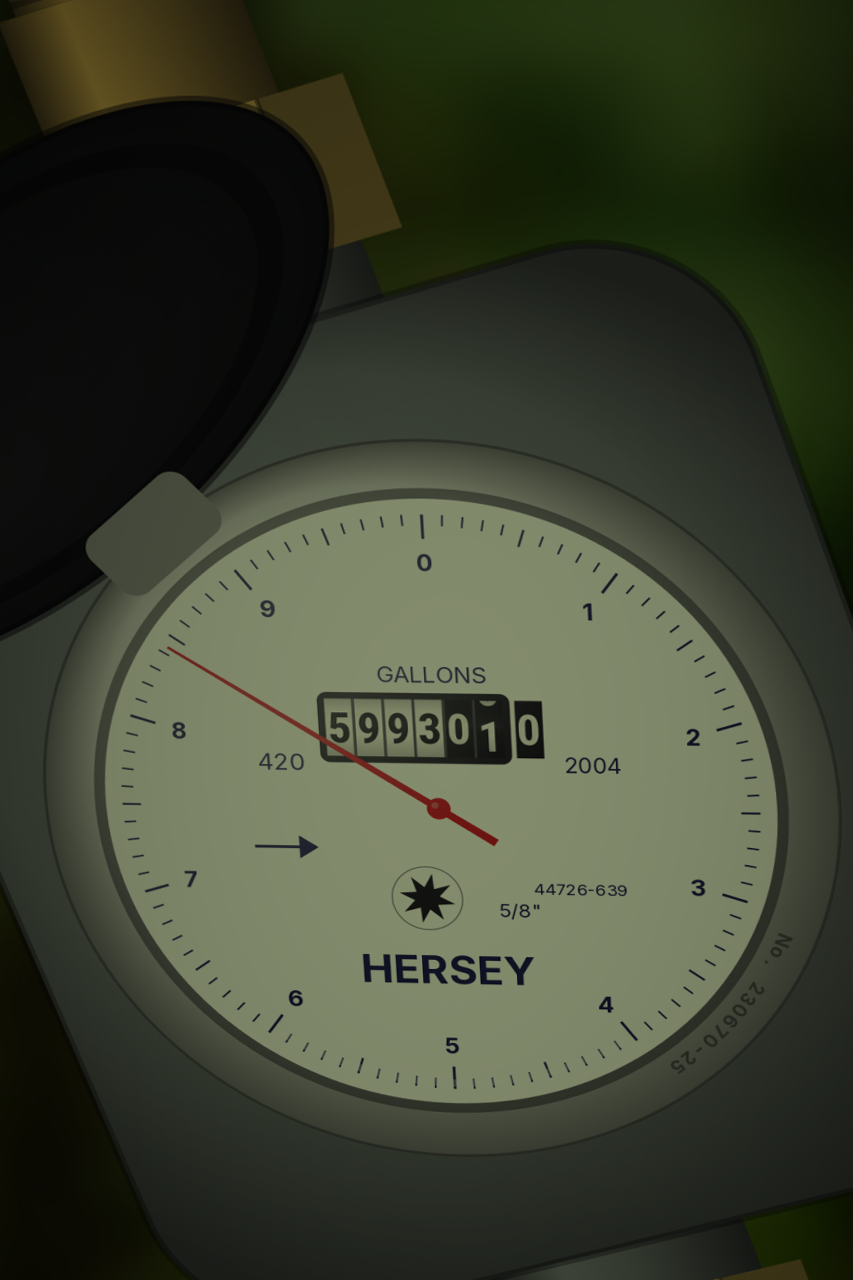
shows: 5993008.4 gal
